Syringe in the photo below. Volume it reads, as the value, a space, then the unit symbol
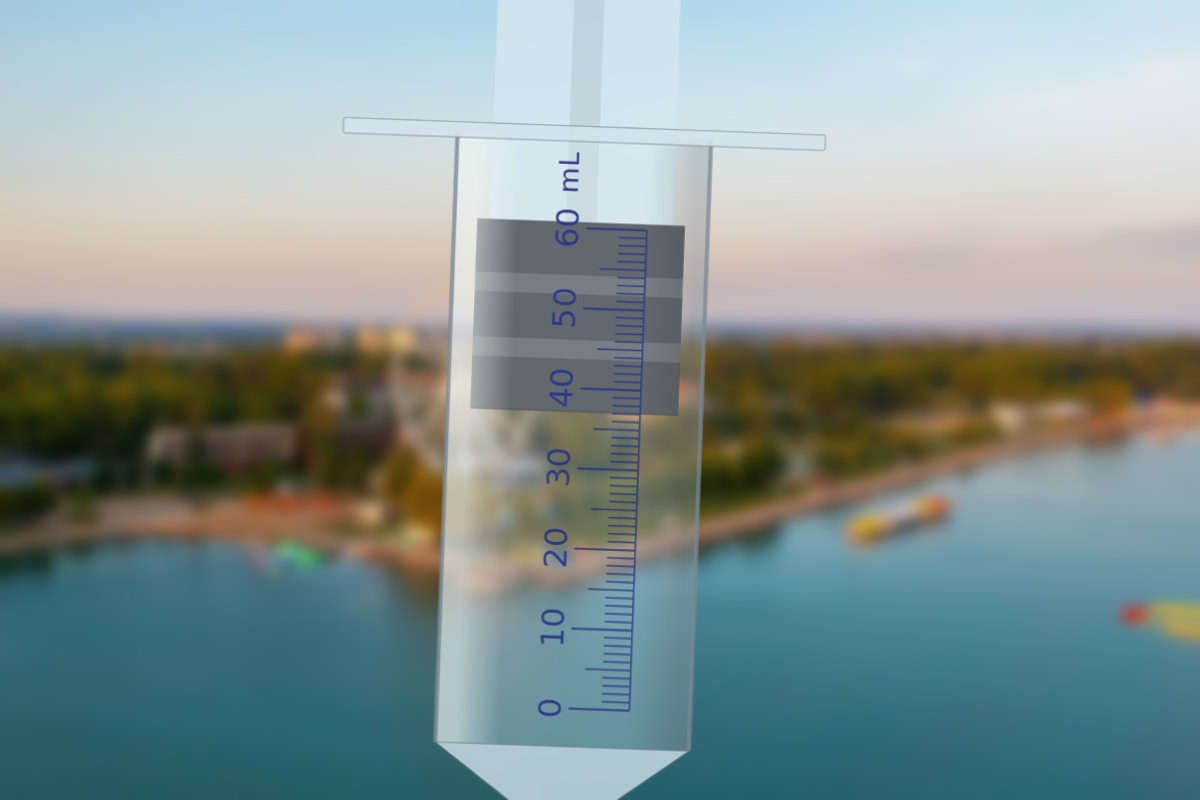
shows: 37 mL
